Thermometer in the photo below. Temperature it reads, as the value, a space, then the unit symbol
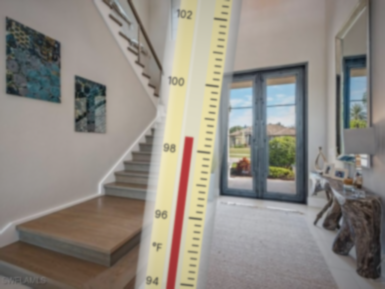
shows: 98.4 °F
